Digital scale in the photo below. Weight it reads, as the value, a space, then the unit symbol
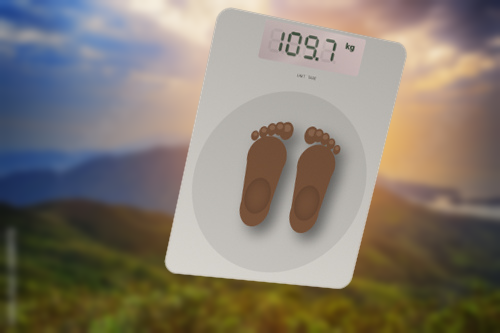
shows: 109.7 kg
